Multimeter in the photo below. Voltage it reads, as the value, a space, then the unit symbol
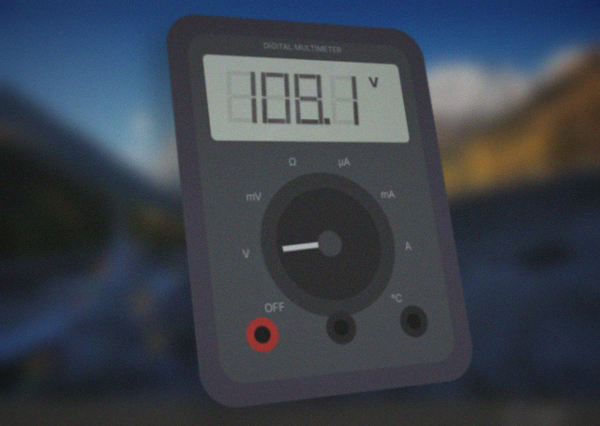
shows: 108.1 V
